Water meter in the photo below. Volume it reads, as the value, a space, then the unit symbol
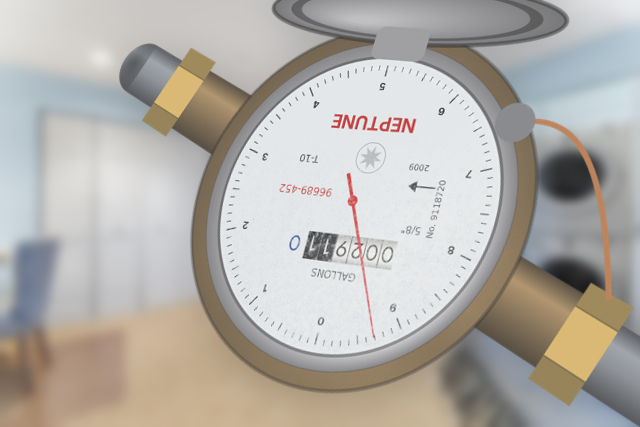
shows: 29109.3 gal
